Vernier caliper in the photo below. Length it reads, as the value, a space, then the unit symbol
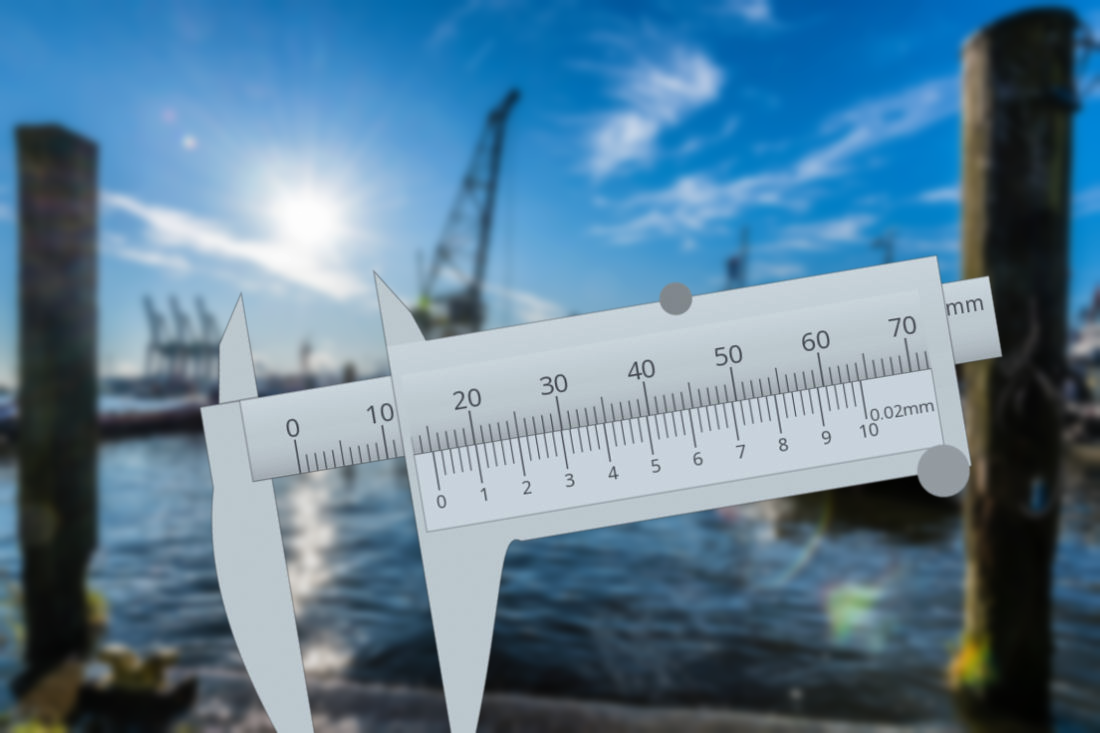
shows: 15.2 mm
